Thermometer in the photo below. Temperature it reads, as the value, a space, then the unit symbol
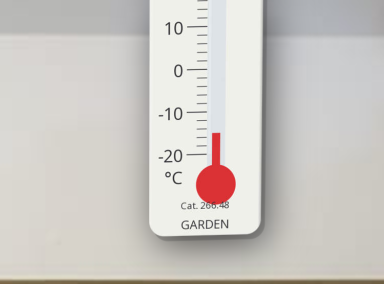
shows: -15 °C
